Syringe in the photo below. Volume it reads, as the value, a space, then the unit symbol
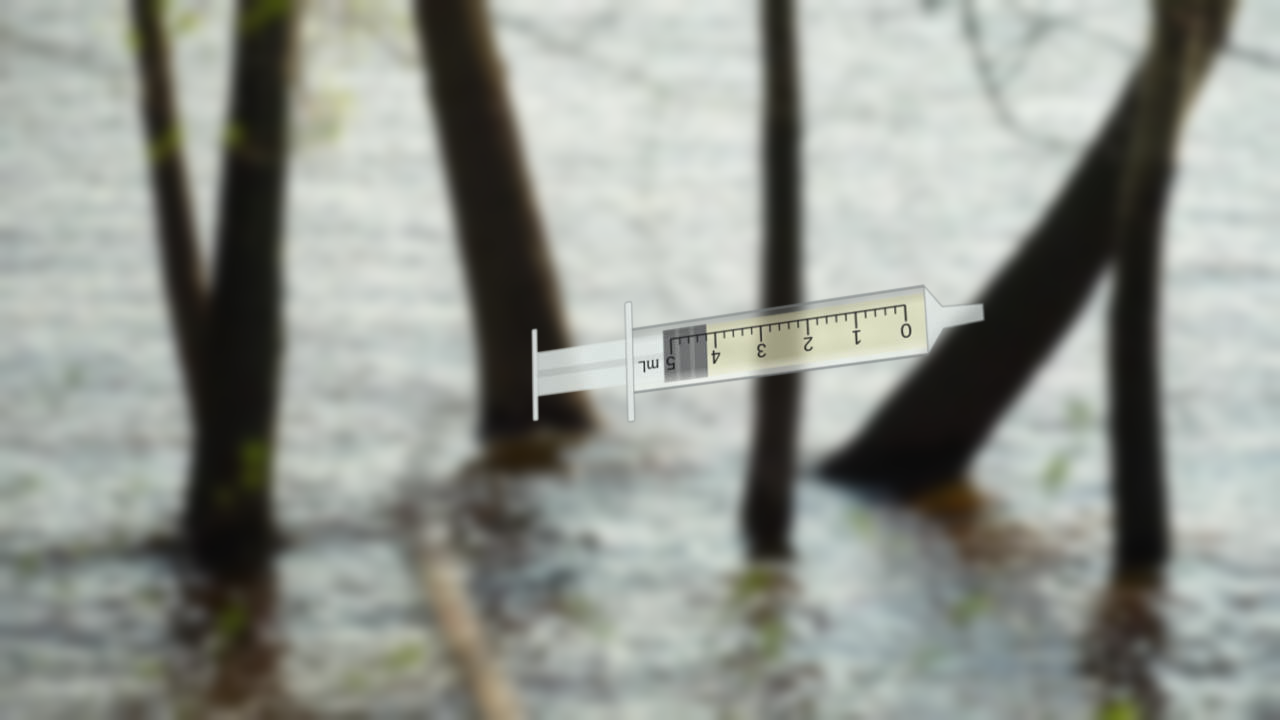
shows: 4.2 mL
